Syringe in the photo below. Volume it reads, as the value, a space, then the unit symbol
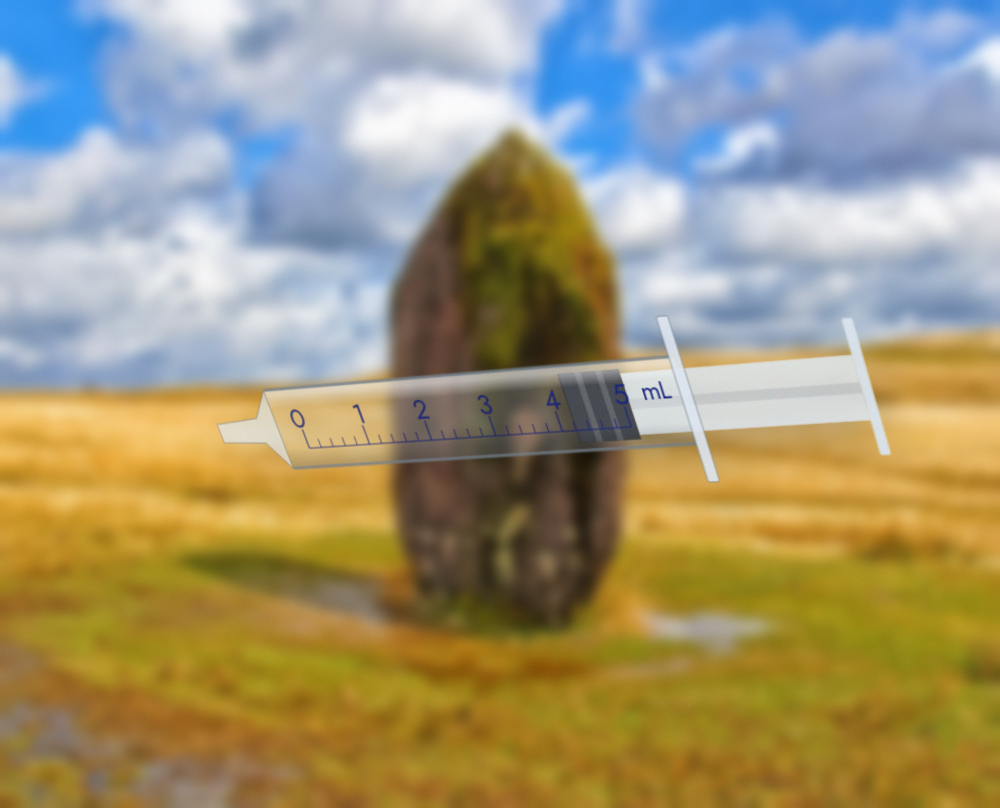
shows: 4.2 mL
